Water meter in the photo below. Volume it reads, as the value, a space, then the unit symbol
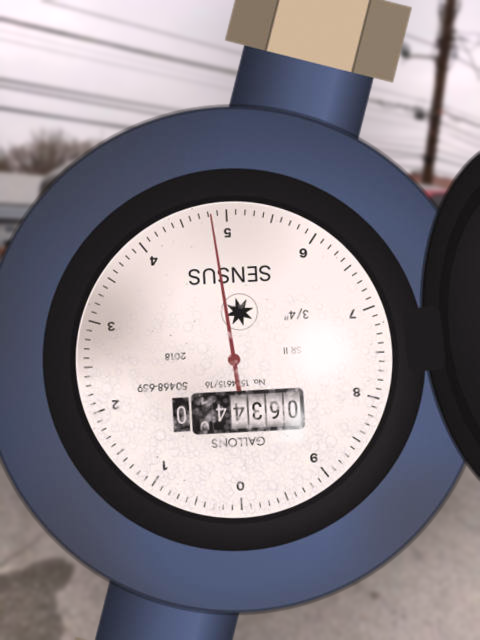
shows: 634404.8 gal
